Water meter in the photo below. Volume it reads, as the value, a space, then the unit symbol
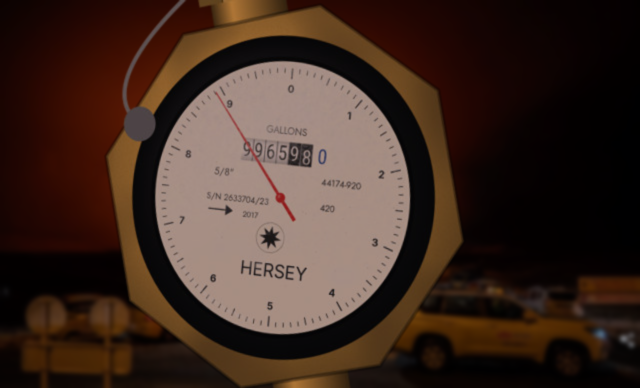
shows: 9965978.9 gal
